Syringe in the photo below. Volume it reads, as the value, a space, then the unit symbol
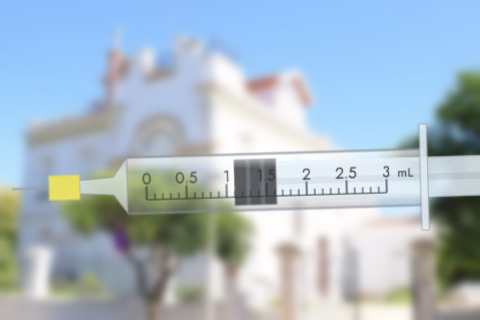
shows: 1.1 mL
